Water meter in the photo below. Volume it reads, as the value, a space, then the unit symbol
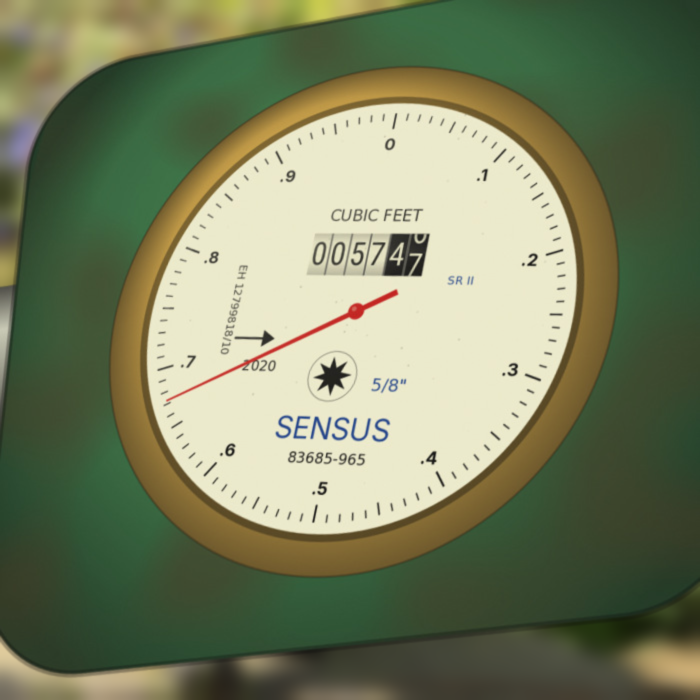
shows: 5746.67 ft³
